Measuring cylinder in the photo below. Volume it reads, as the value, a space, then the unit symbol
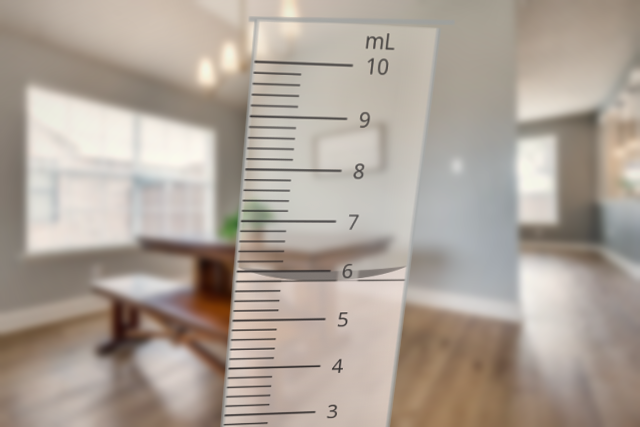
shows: 5.8 mL
